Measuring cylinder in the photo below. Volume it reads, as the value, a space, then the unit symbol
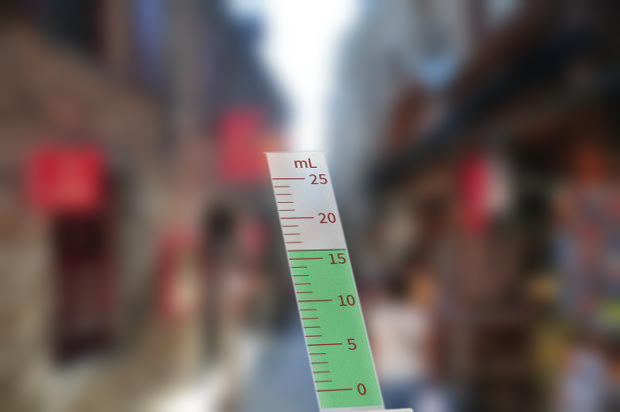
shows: 16 mL
